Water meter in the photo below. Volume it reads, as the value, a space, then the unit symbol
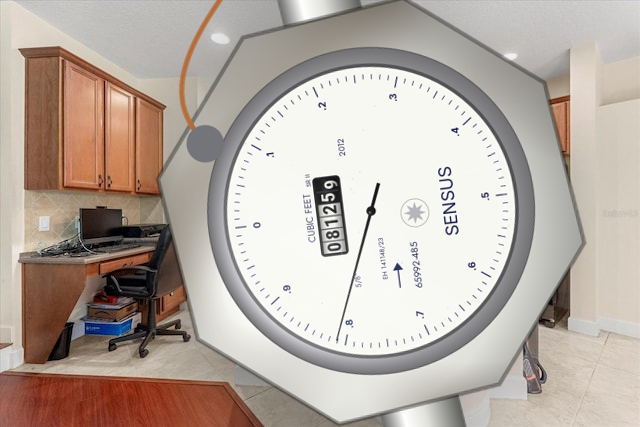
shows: 81258.81 ft³
